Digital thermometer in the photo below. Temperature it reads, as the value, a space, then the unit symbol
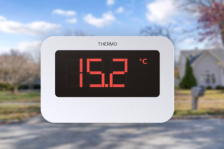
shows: 15.2 °C
